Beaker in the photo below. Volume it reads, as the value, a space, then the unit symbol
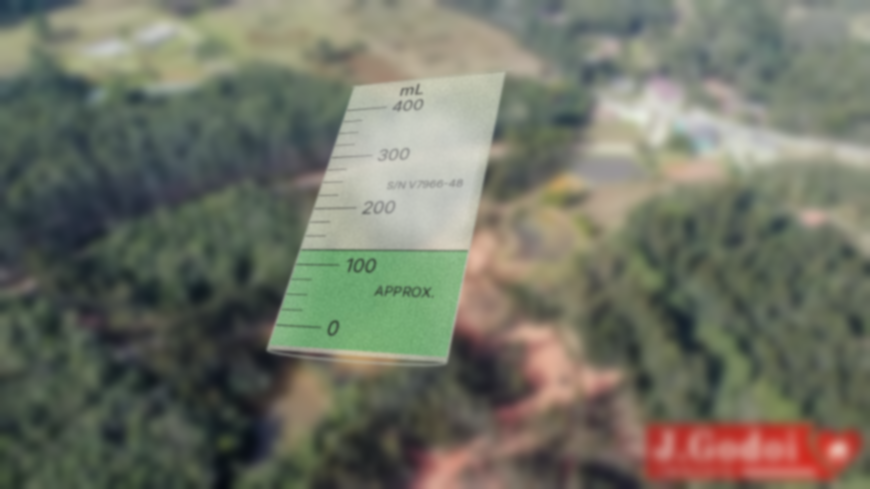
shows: 125 mL
